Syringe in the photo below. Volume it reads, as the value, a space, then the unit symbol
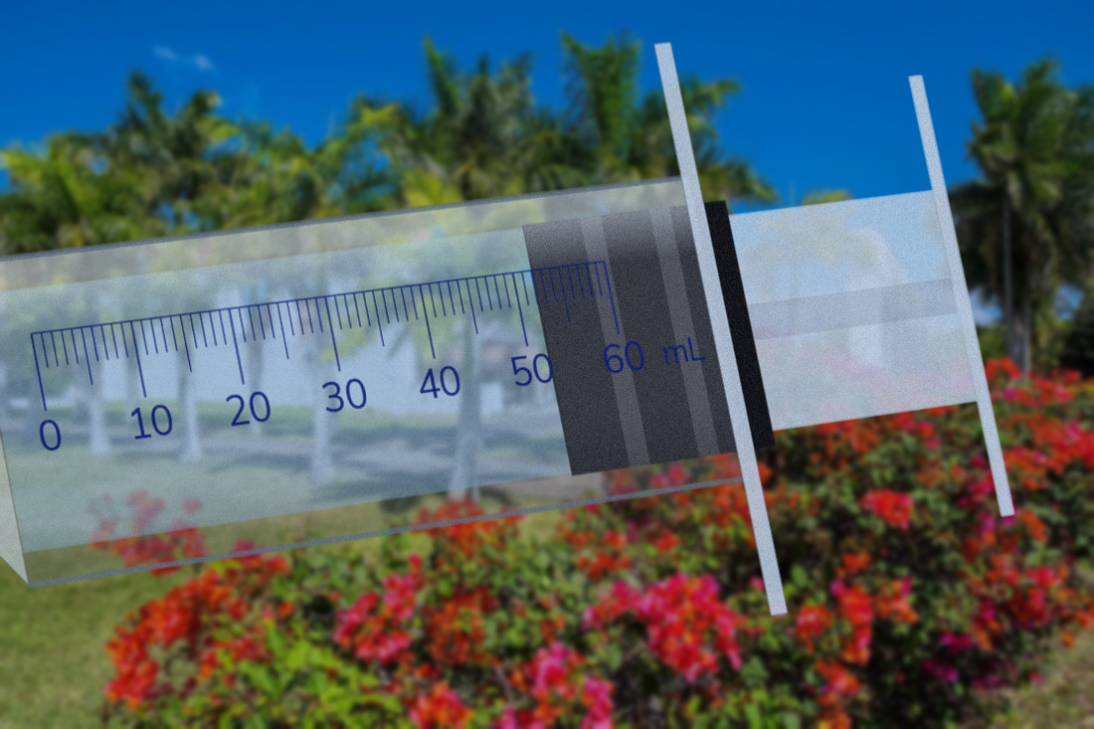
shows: 52 mL
